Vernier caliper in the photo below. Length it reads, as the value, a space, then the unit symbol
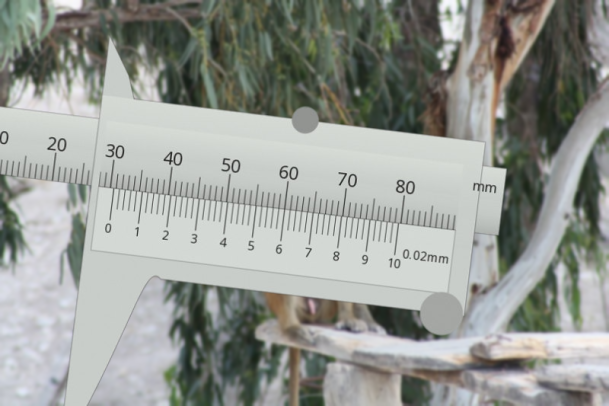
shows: 30.6 mm
